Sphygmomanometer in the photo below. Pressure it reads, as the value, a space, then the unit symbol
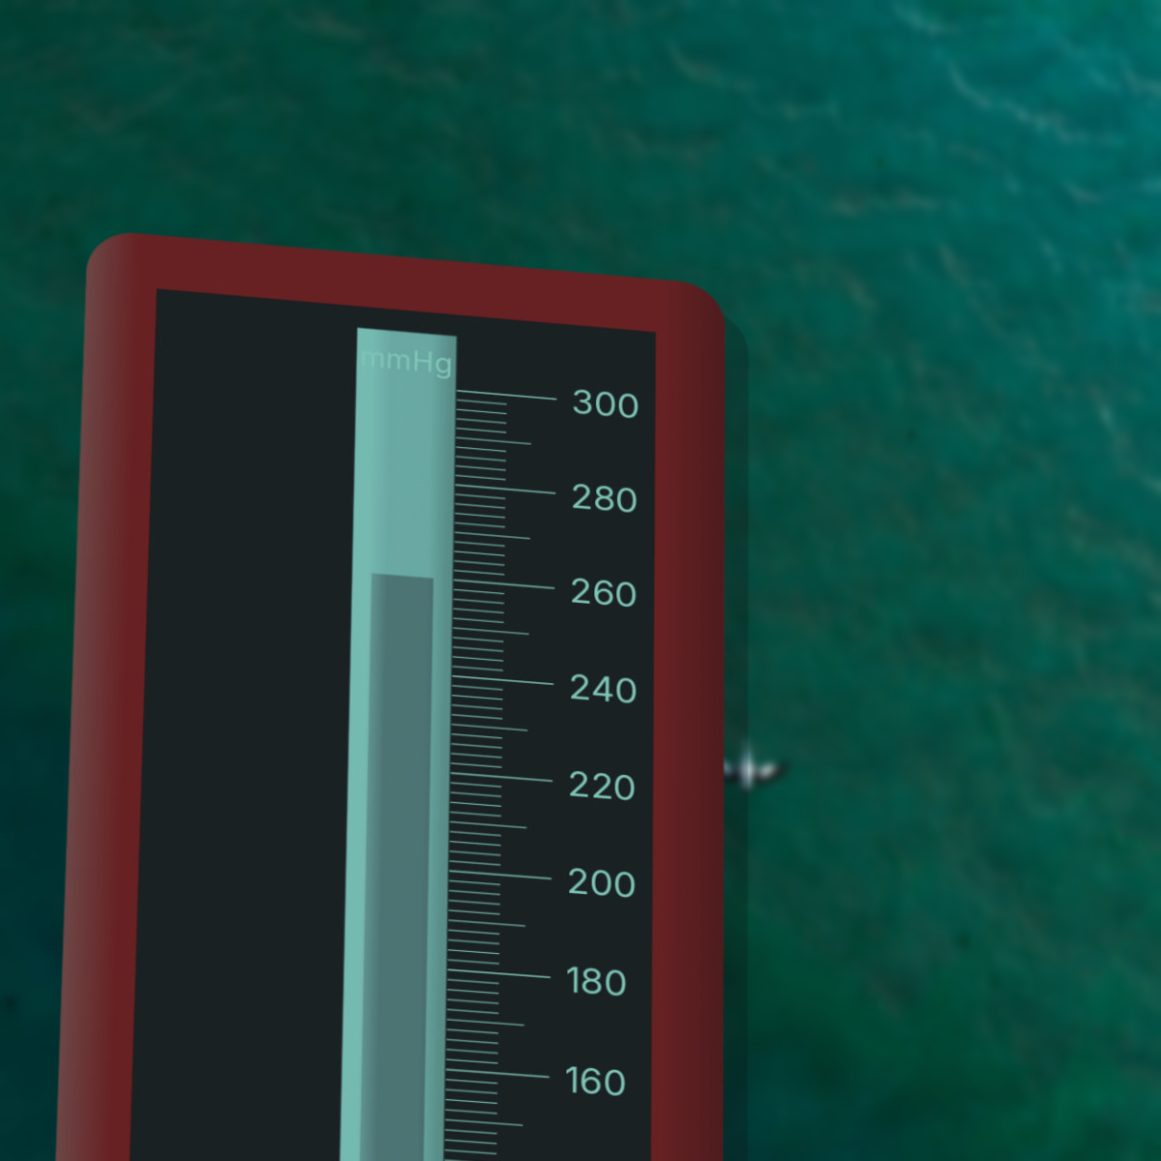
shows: 260 mmHg
